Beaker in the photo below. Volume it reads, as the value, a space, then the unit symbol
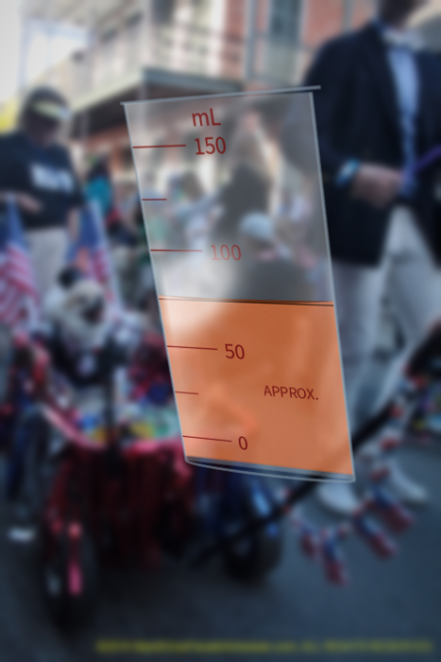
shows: 75 mL
